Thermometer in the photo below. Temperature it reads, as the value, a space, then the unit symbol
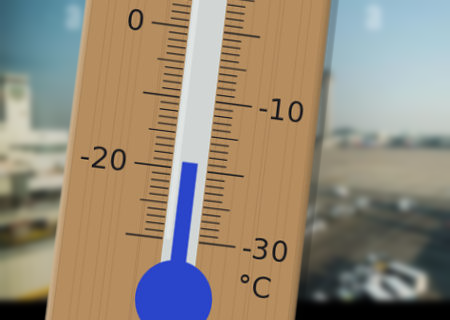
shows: -19 °C
